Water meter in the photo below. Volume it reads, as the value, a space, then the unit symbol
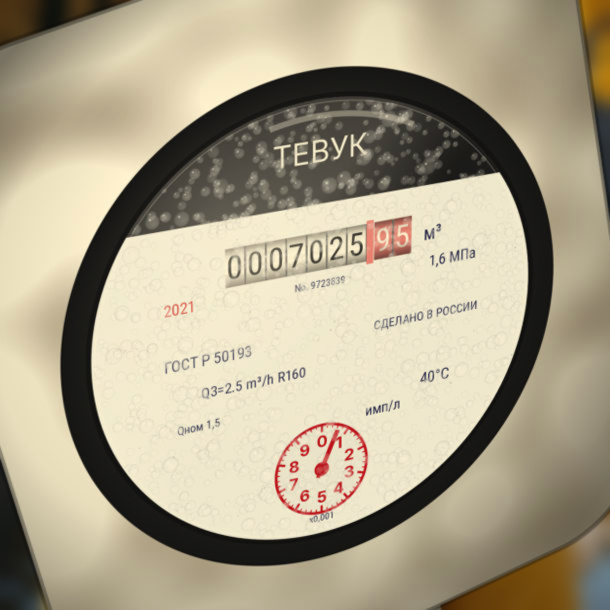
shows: 7025.950 m³
